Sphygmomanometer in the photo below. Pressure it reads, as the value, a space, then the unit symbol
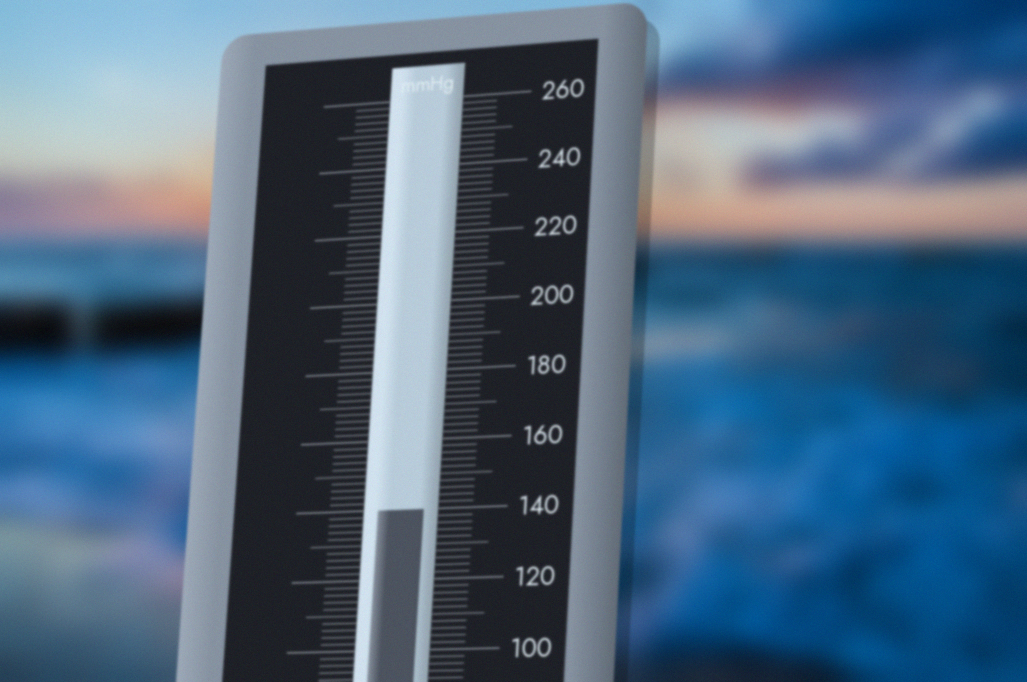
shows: 140 mmHg
